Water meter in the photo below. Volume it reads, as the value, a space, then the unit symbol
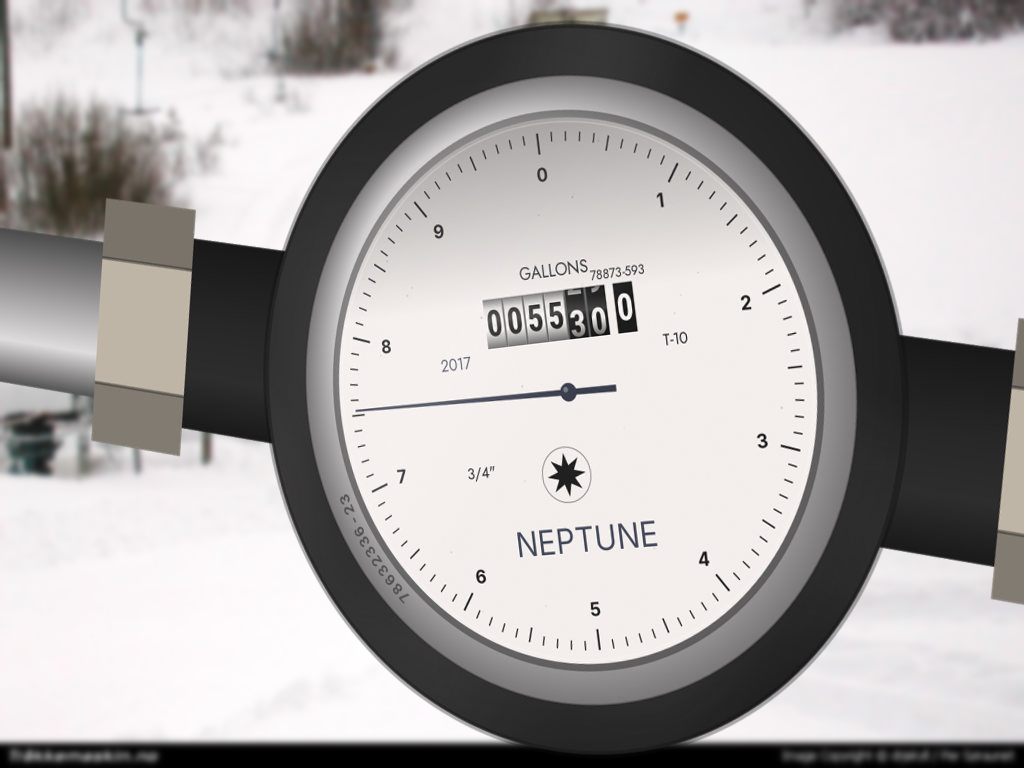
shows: 55297.5 gal
